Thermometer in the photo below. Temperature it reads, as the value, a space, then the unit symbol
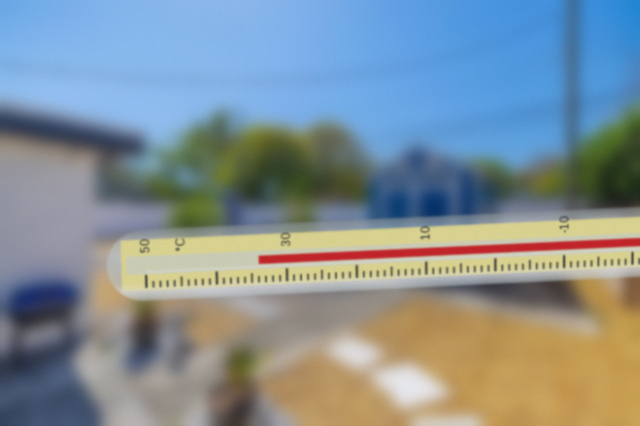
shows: 34 °C
